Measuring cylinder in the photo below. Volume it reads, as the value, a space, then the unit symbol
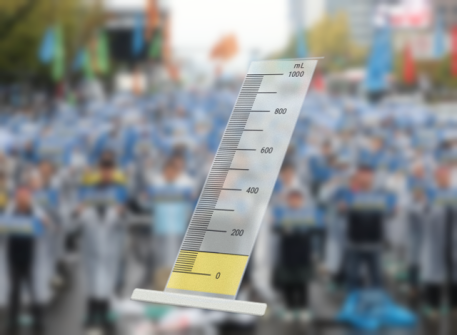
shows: 100 mL
